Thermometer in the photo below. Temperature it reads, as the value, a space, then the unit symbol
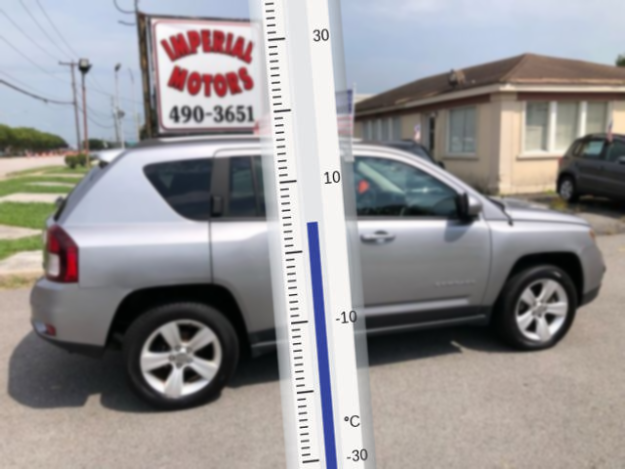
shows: 4 °C
